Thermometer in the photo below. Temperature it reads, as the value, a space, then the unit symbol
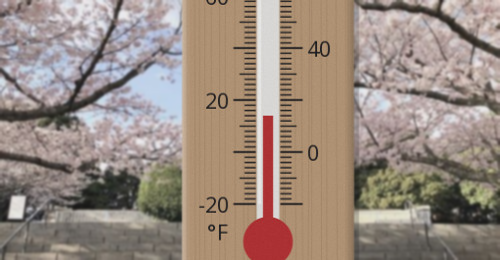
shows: 14 °F
